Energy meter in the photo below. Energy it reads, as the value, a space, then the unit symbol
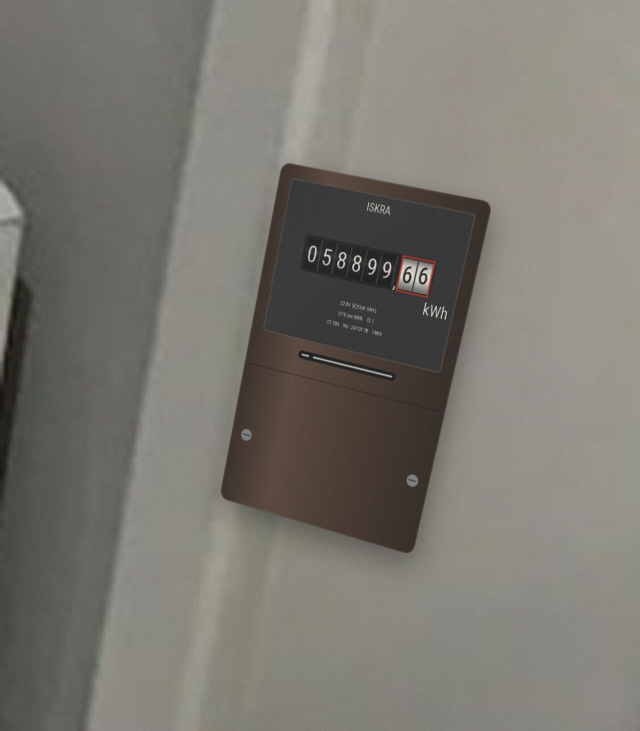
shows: 58899.66 kWh
